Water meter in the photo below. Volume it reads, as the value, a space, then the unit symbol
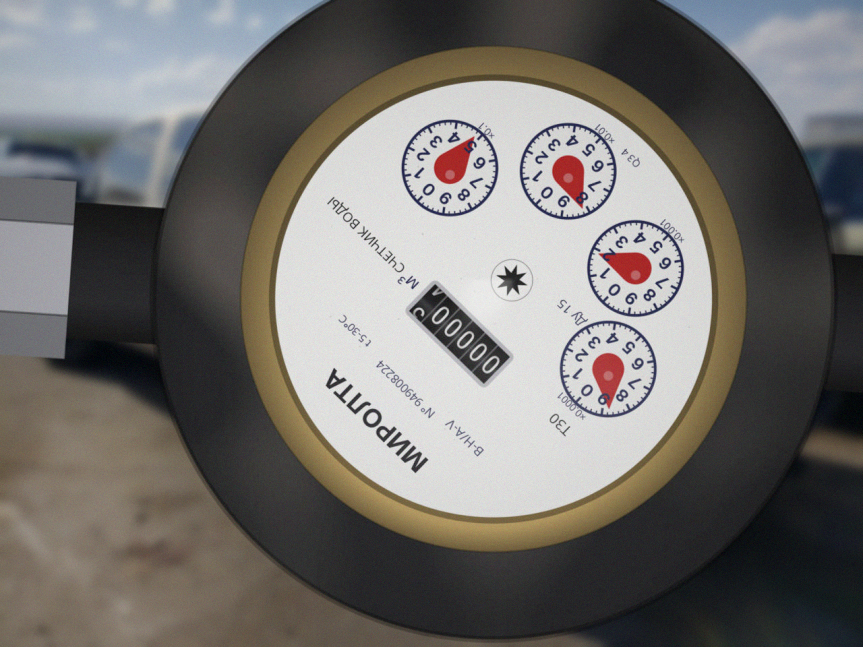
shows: 3.4818 m³
